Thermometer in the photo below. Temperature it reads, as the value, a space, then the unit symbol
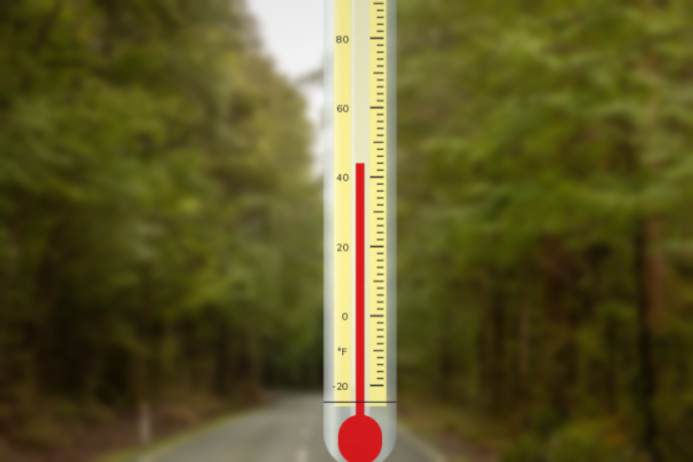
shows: 44 °F
